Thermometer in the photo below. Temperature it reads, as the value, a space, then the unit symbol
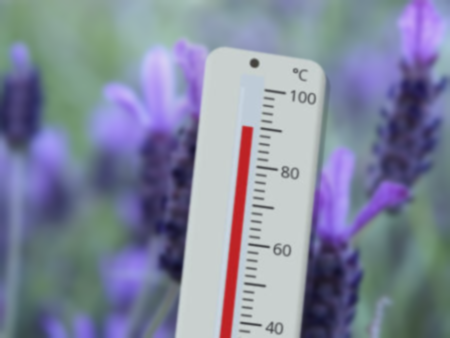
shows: 90 °C
